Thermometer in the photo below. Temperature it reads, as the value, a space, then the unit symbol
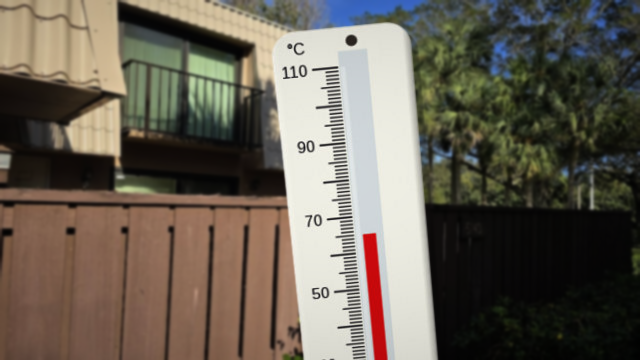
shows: 65 °C
